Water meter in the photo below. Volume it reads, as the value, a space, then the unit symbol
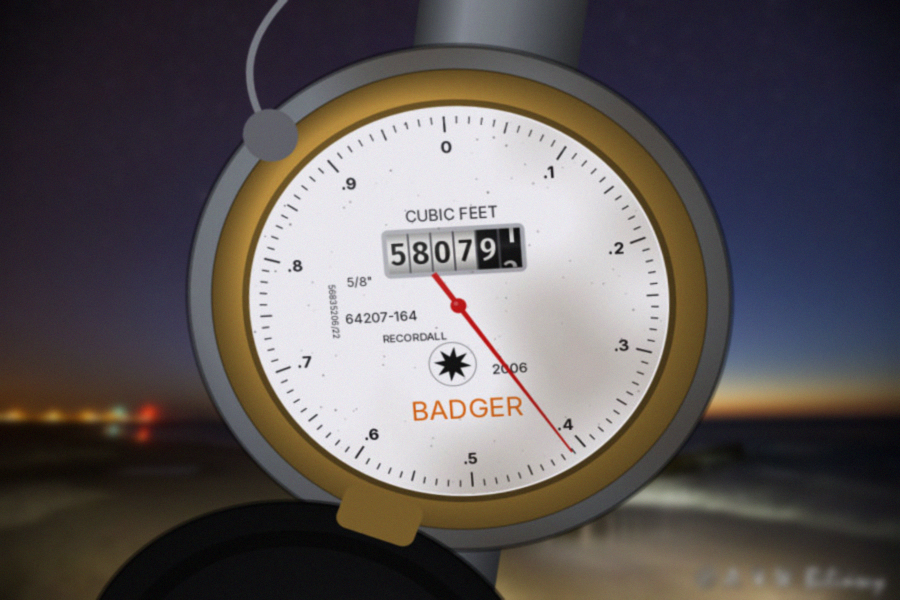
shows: 580791.41 ft³
